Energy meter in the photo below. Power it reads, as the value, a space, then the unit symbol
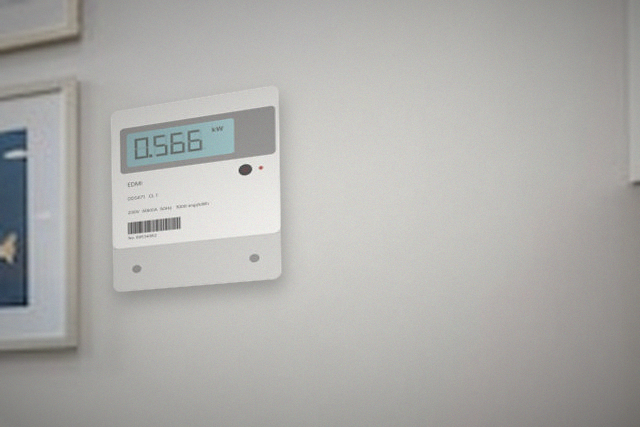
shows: 0.566 kW
